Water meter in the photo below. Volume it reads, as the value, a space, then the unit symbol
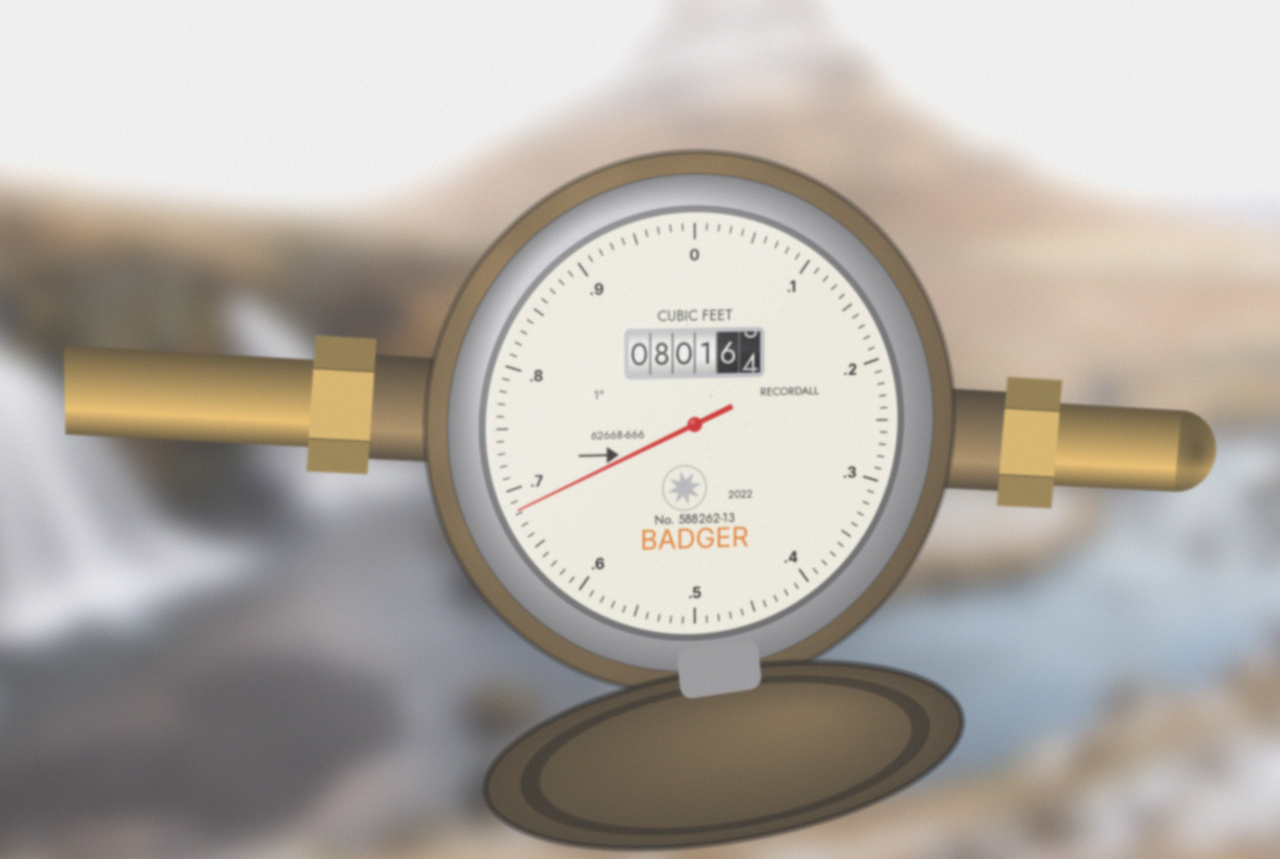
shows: 80163.68 ft³
